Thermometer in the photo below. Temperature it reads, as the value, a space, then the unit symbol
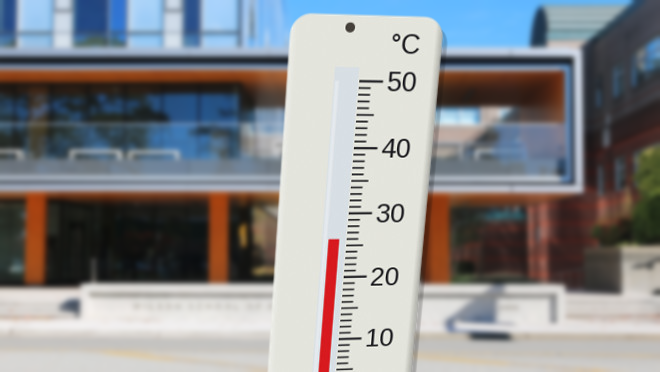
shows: 26 °C
